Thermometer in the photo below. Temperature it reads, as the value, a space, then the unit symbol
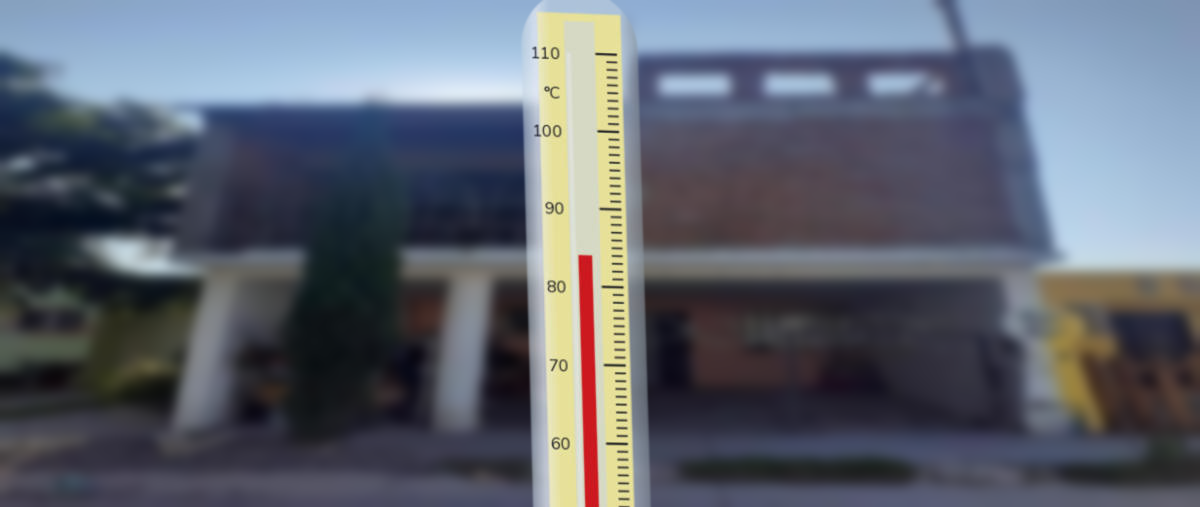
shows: 84 °C
